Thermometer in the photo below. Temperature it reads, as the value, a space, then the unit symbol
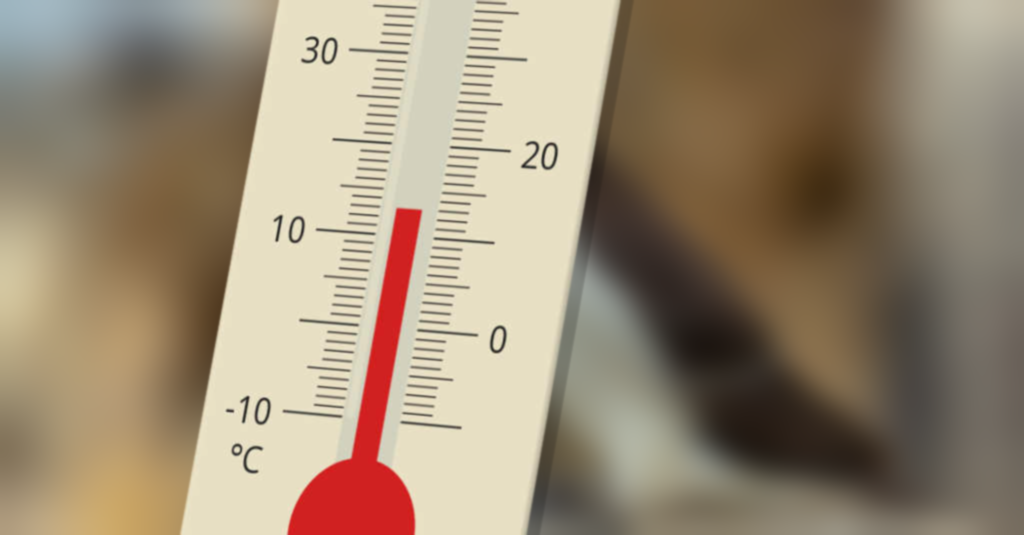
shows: 13 °C
